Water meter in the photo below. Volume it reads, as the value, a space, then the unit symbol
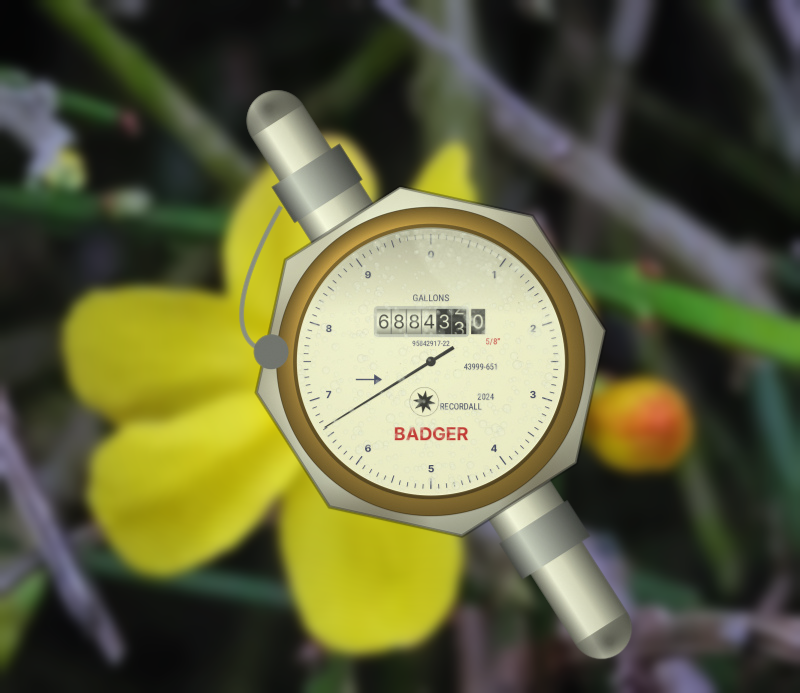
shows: 6884326.6 gal
